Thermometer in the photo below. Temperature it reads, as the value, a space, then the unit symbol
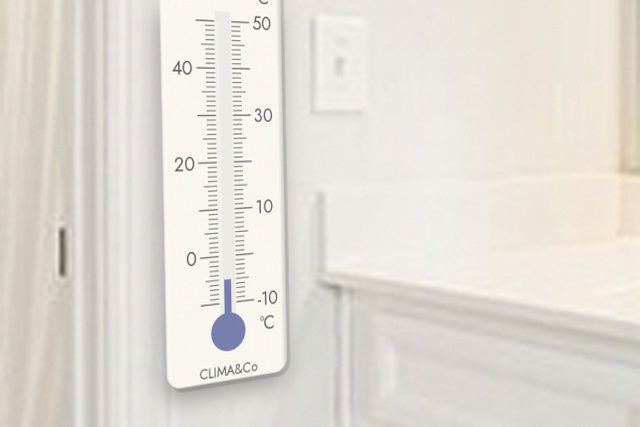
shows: -5 °C
